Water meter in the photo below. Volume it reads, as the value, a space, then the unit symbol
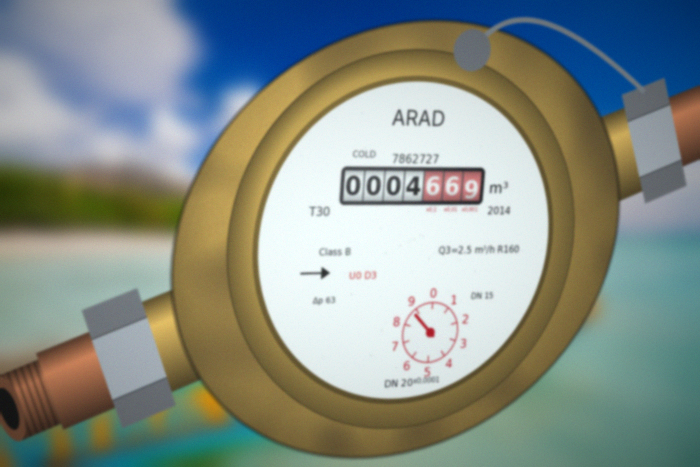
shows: 4.6688 m³
